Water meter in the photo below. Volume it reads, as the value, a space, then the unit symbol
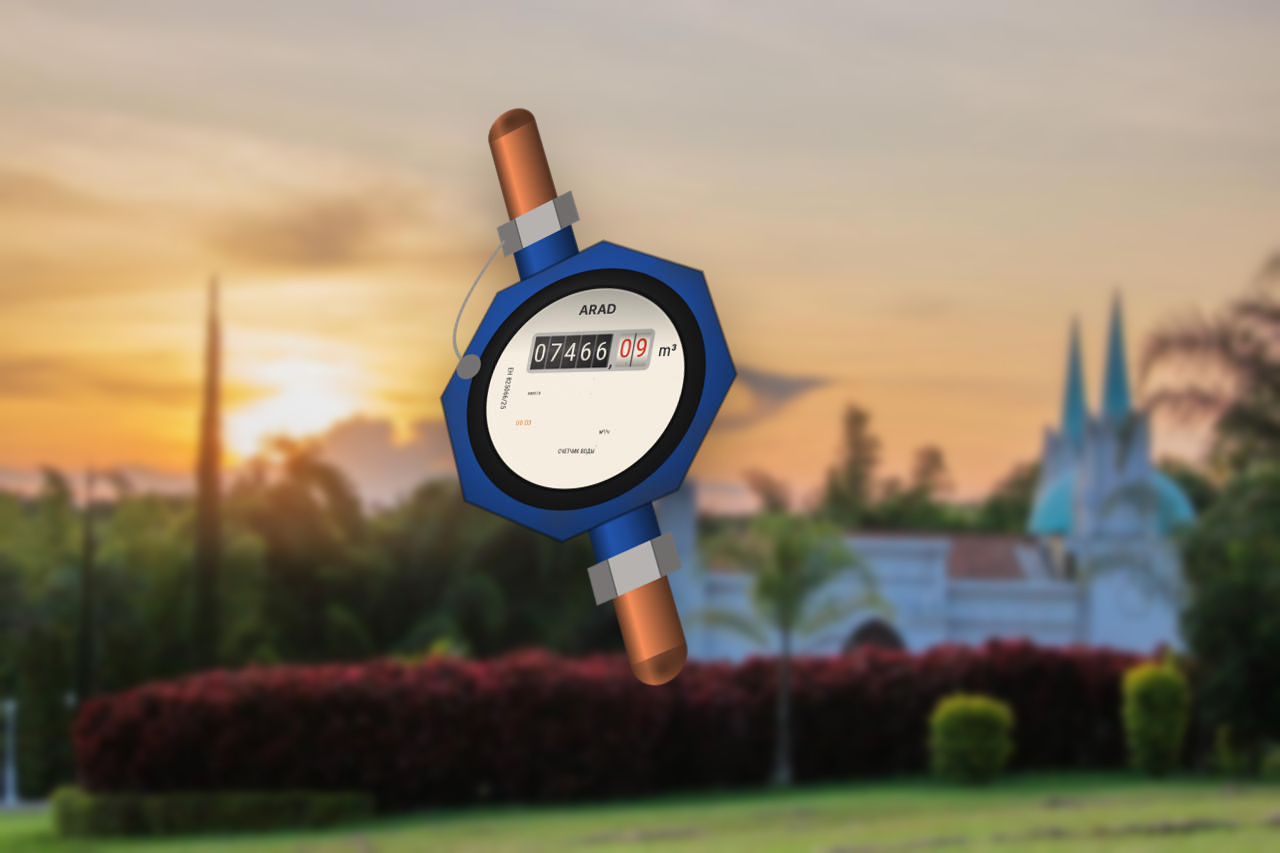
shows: 7466.09 m³
